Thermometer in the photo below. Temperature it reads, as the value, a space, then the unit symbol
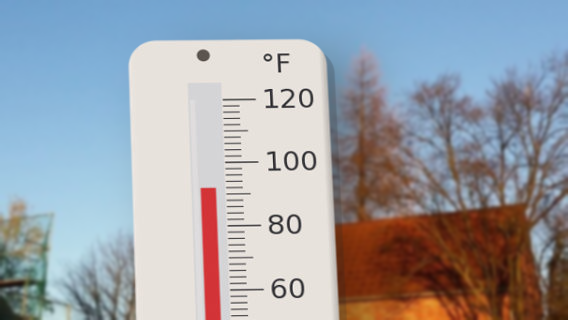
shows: 92 °F
